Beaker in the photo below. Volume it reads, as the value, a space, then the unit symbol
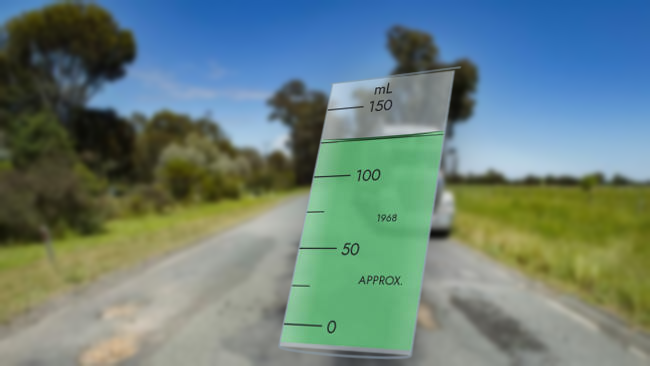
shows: 125 mL
